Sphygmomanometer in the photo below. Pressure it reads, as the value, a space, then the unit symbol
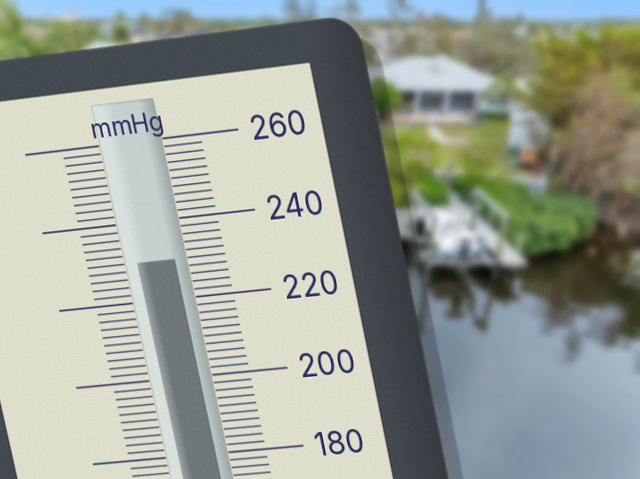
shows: 230 mmHg
